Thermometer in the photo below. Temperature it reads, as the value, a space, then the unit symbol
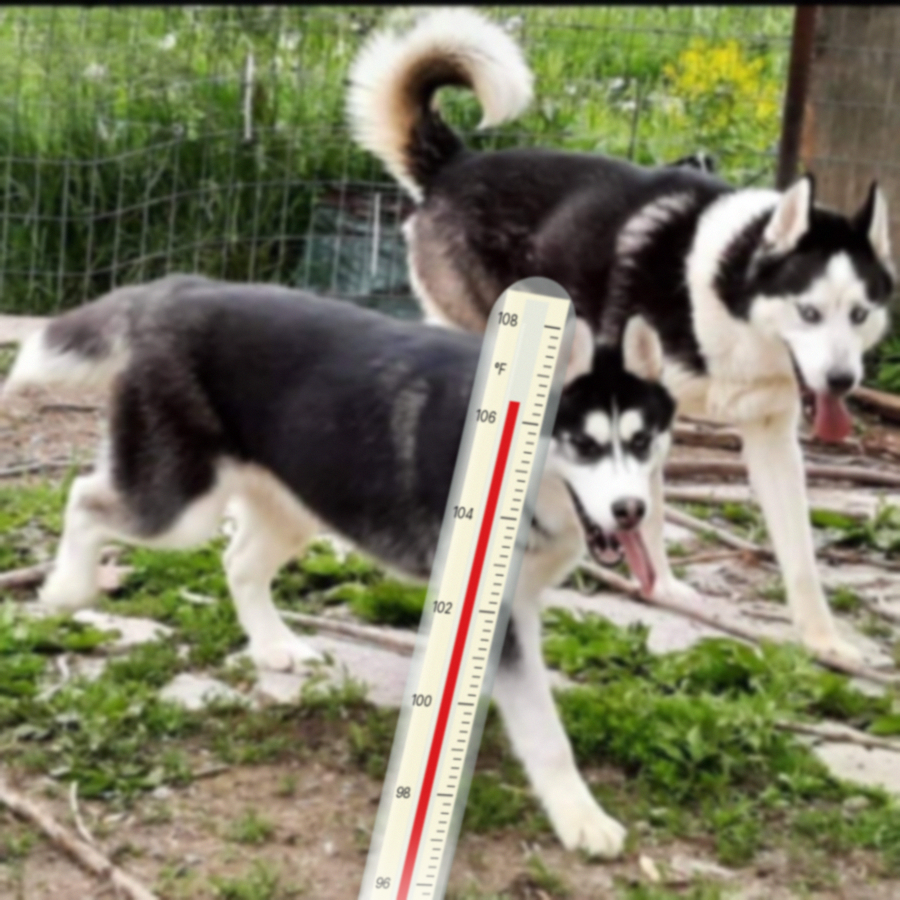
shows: 106.4 °F
